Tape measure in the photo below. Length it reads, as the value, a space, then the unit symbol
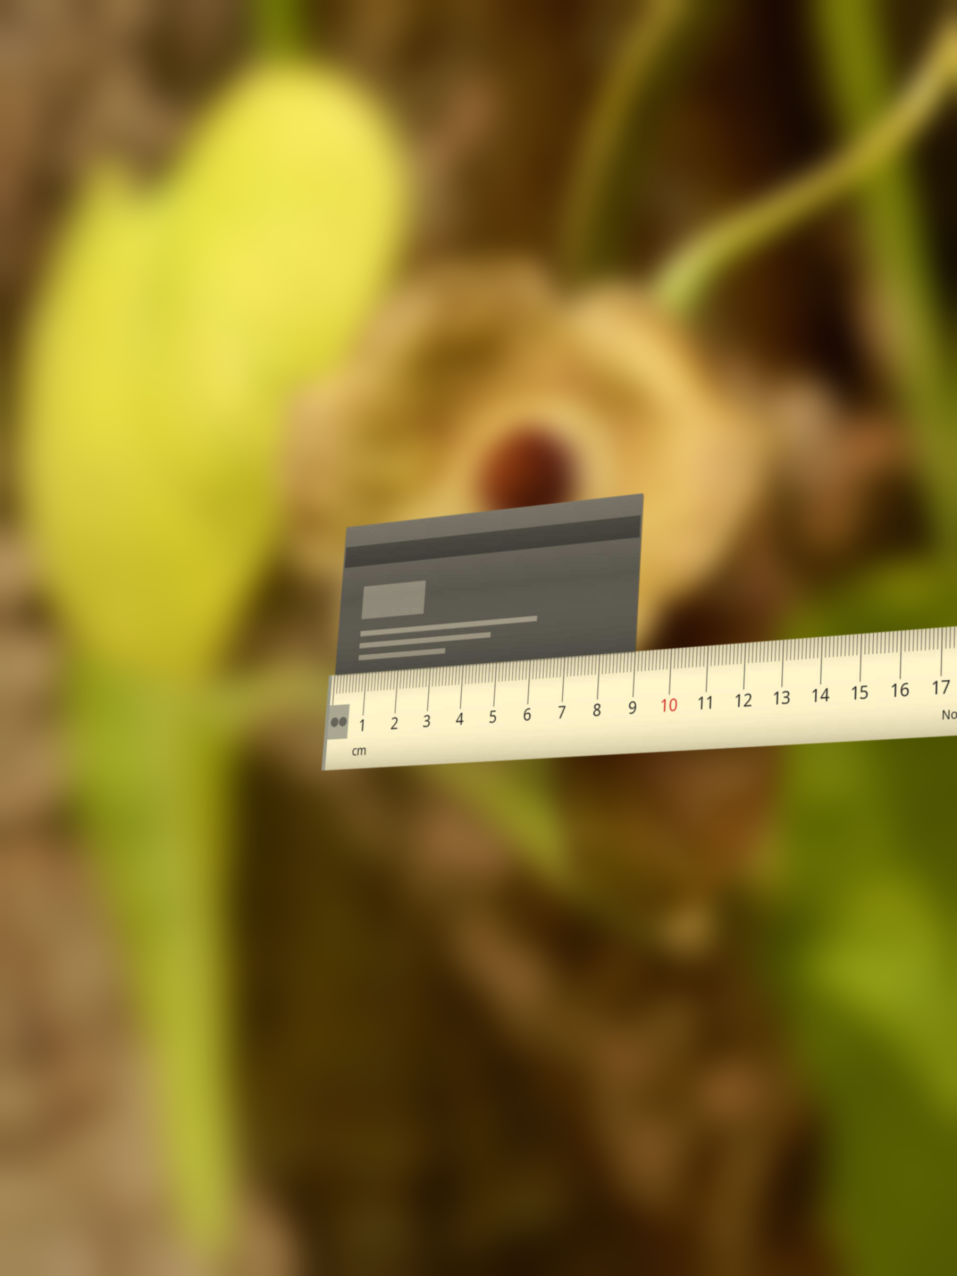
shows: 9 cm
